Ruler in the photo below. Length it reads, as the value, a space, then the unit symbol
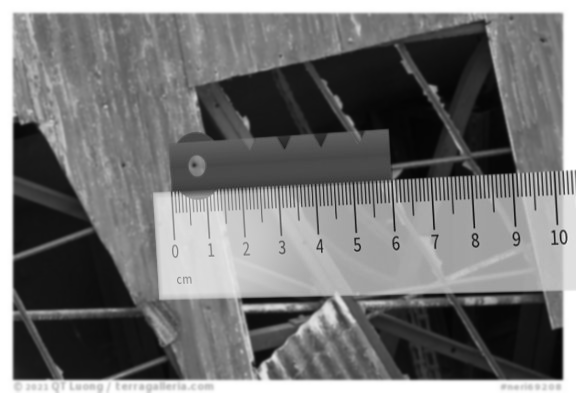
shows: 6 cm
